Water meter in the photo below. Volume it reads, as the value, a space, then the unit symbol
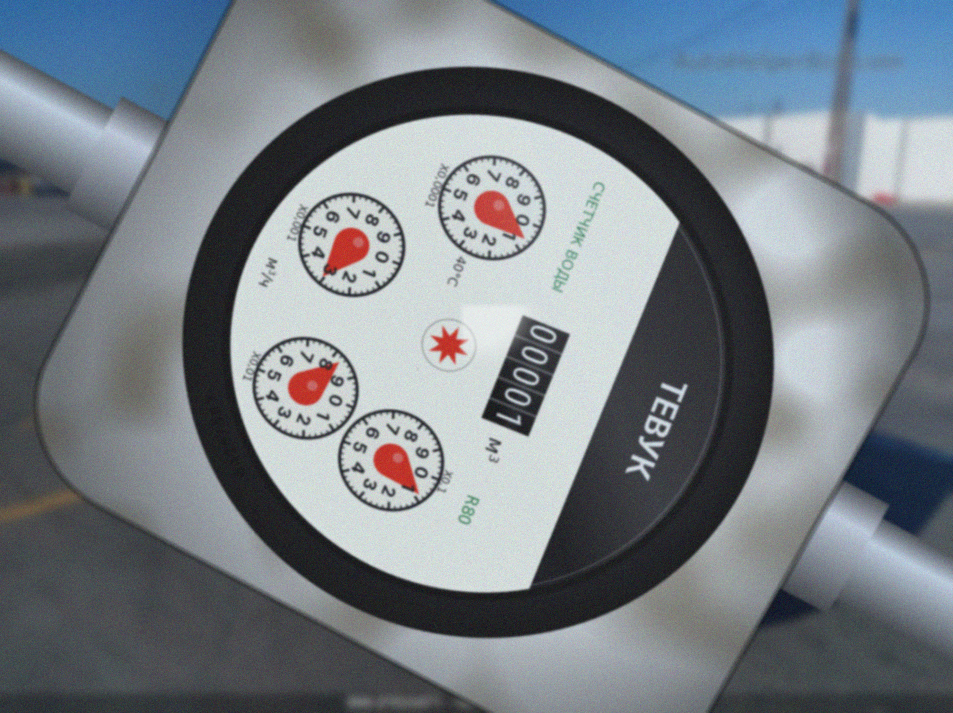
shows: 1.0830 m³
